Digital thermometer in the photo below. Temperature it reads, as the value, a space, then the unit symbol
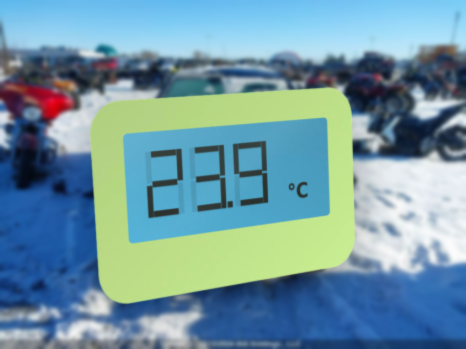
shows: 23.9 °C
